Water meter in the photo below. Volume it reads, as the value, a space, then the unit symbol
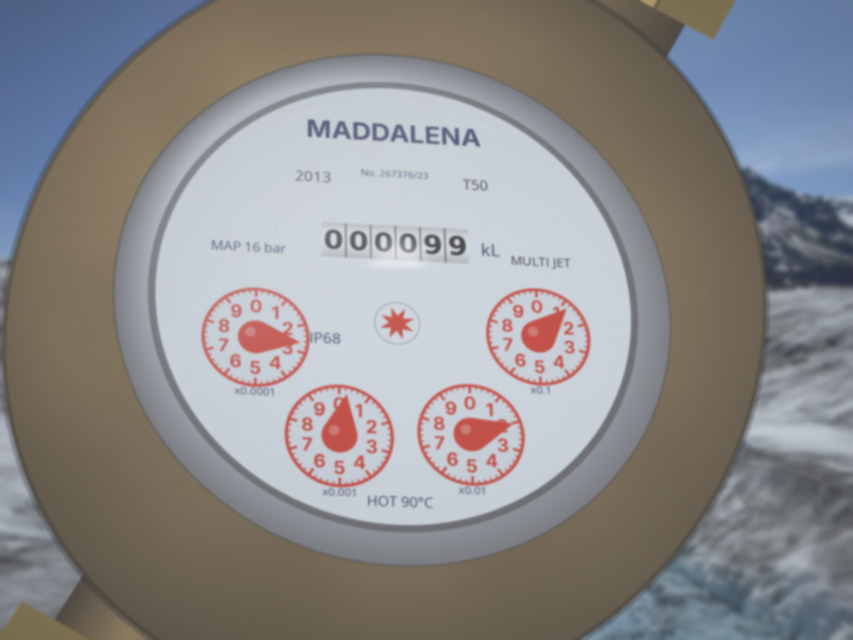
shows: 99.1202 kL
